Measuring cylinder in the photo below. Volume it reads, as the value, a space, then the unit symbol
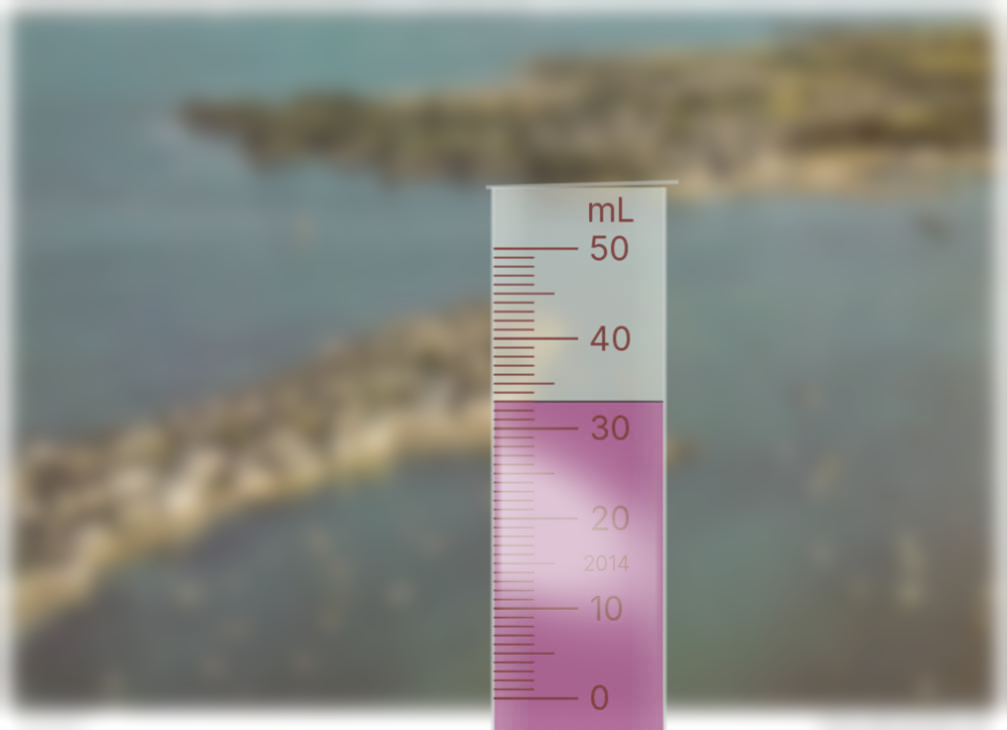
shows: 33 mL
